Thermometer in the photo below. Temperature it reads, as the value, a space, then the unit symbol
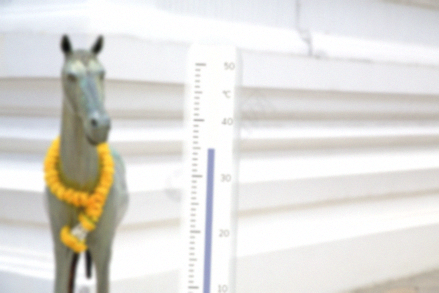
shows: 35 °C
